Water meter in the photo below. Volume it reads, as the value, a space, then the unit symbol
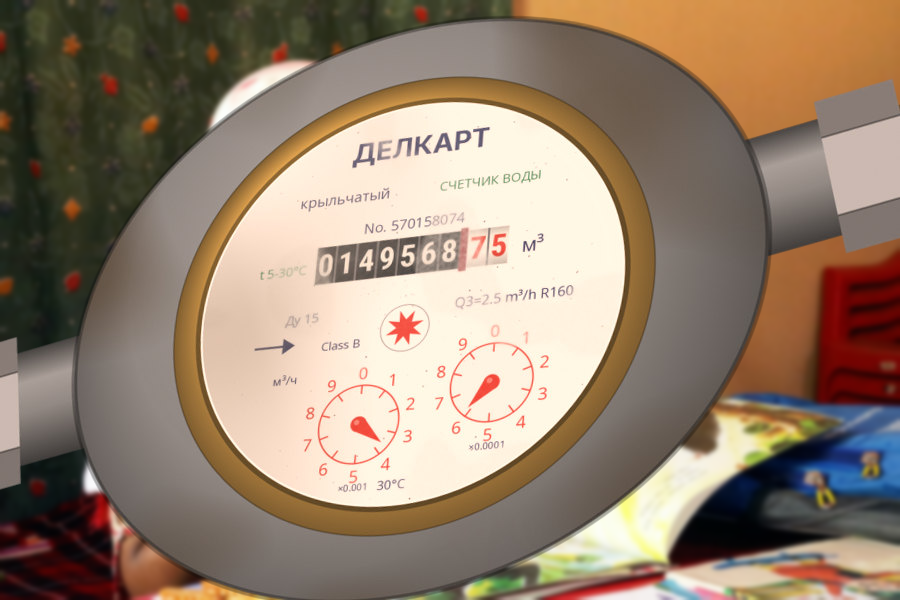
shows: 149568.7536 m³
